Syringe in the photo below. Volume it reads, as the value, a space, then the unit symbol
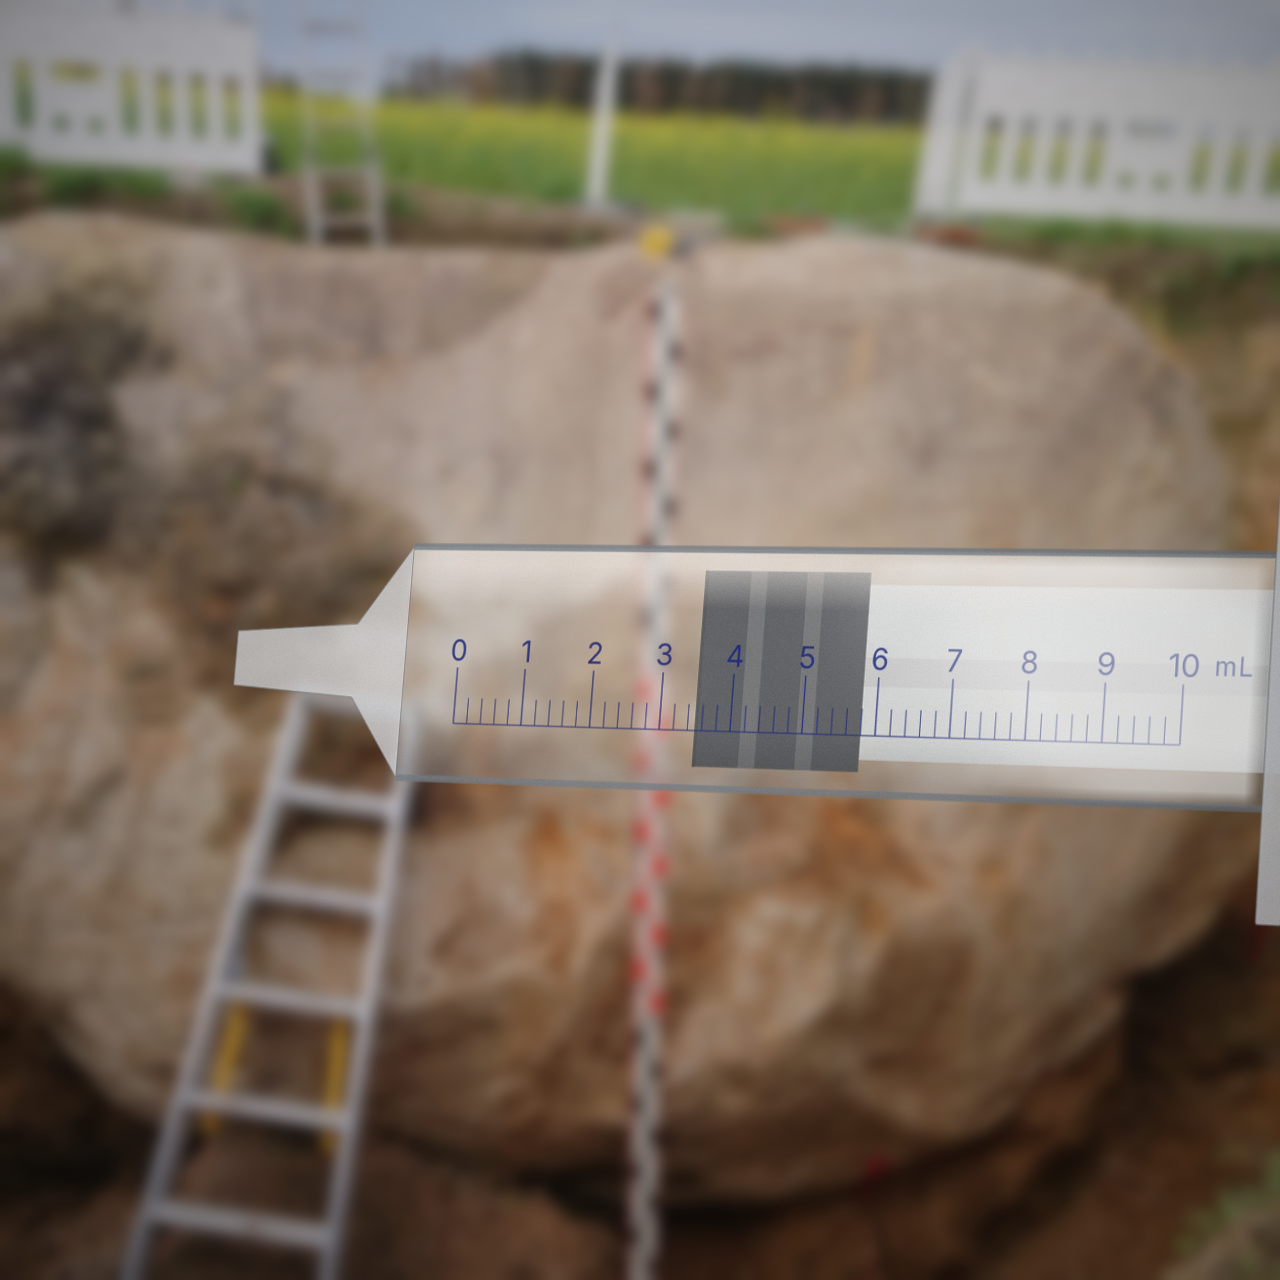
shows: 3.5 mL
